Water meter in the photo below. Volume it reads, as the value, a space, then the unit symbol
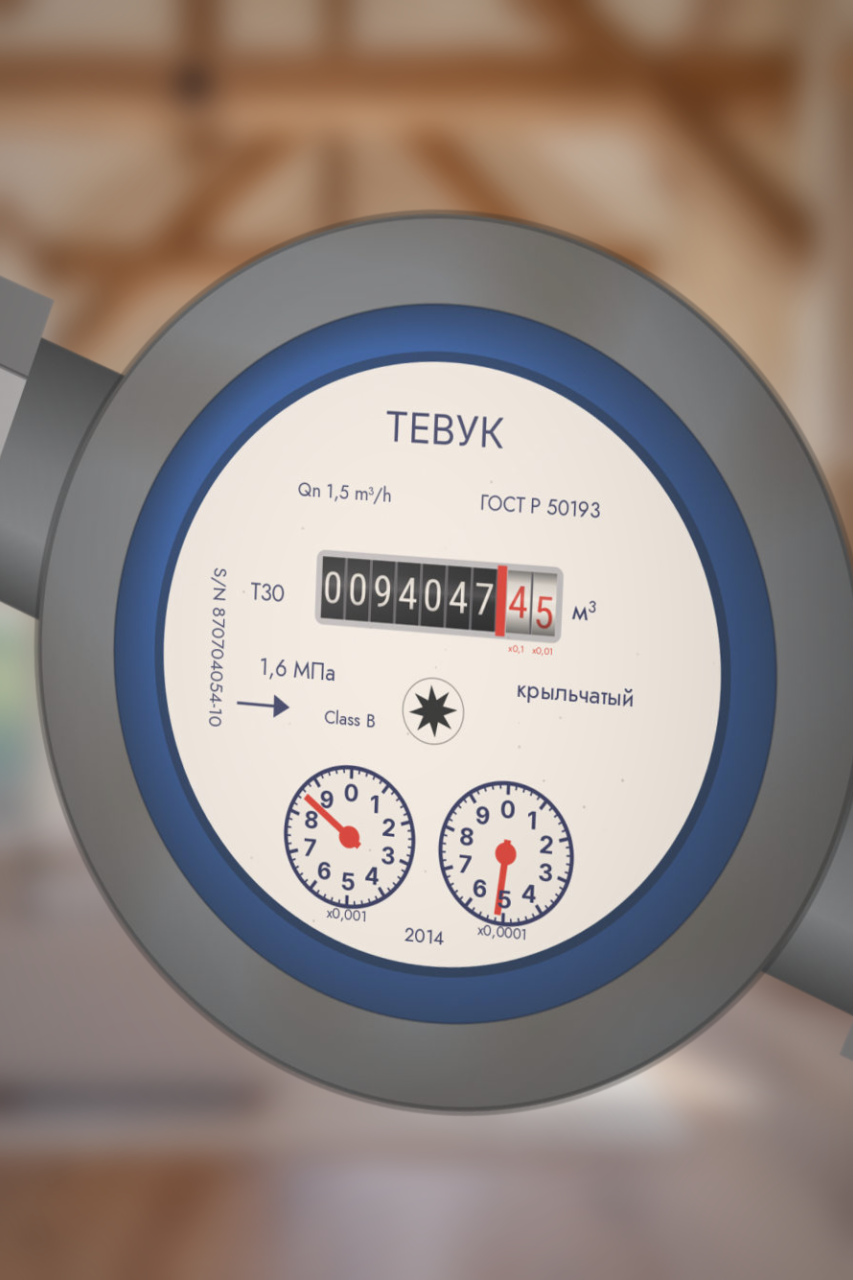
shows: 94047.4485 m³
